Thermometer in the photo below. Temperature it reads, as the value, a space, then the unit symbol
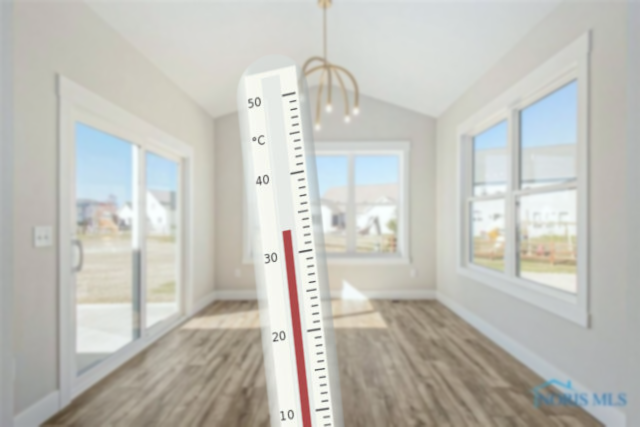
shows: 33 °C
